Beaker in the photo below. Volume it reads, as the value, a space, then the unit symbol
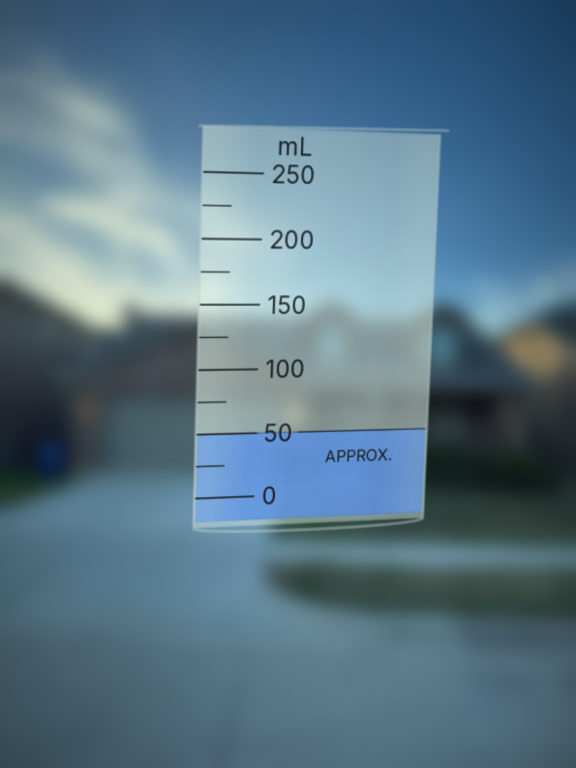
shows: 50 mL
